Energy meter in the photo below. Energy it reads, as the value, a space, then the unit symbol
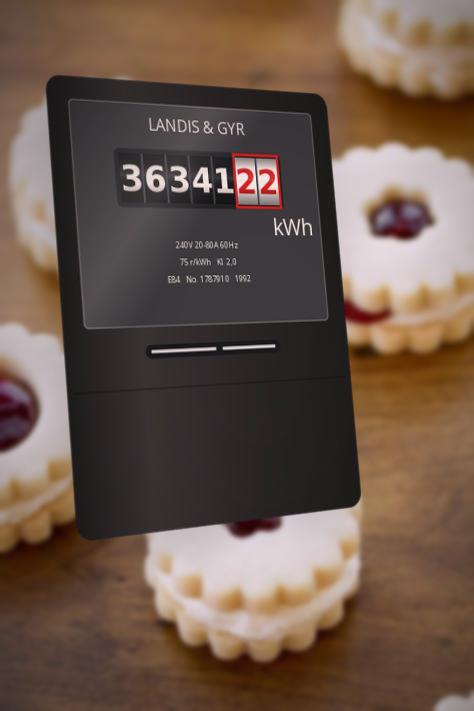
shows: 36341.22 kWh
